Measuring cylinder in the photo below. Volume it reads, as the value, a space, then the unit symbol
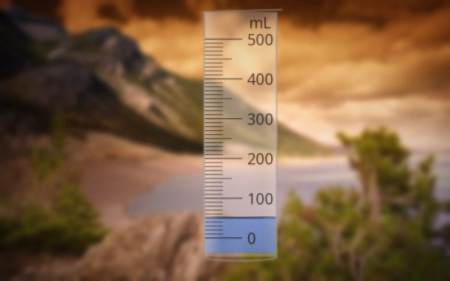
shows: 50 mL
